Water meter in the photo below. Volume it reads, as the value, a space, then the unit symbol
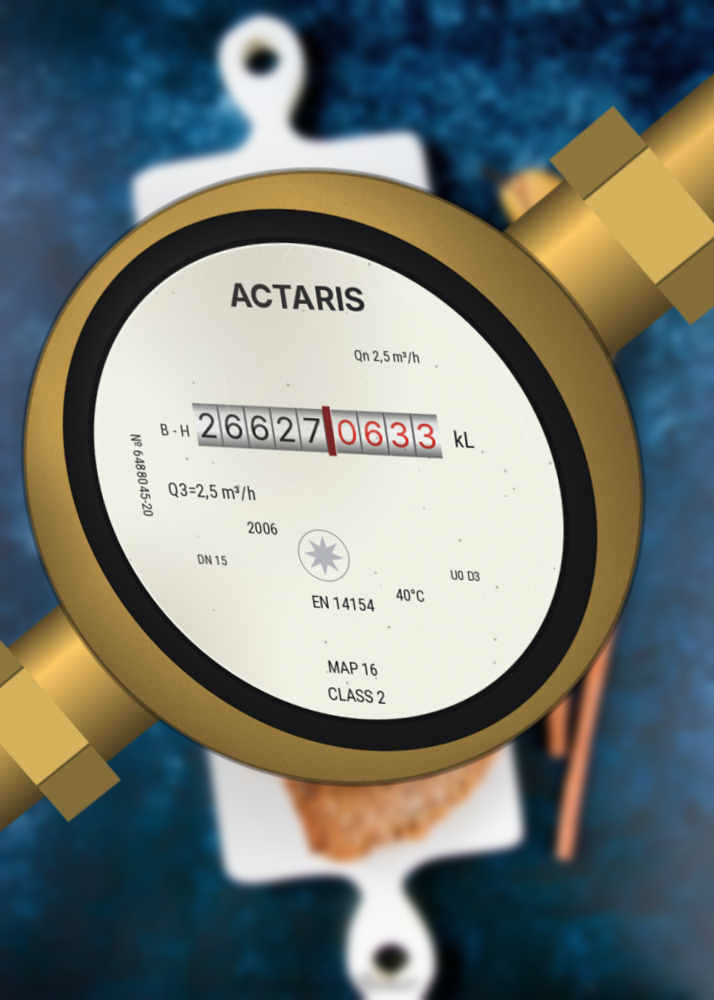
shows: 26627.0633 kL
